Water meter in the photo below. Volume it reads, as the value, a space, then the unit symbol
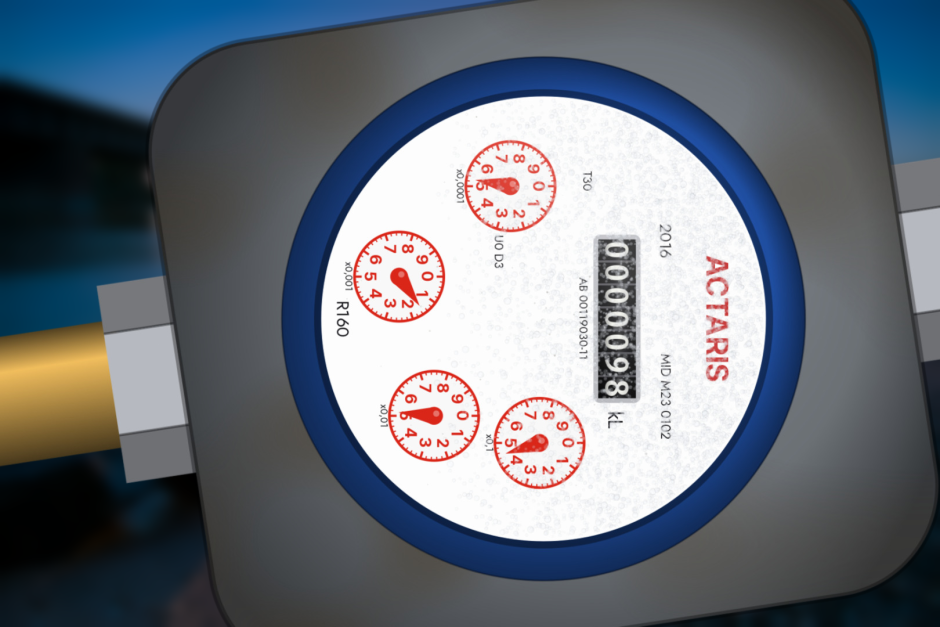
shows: 98.4515 kL
